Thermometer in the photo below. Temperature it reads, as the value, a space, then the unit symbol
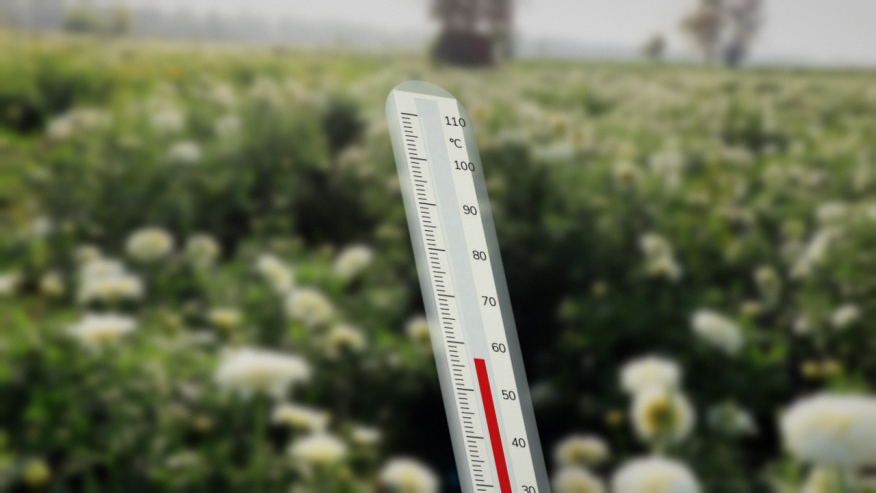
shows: 57 °C
